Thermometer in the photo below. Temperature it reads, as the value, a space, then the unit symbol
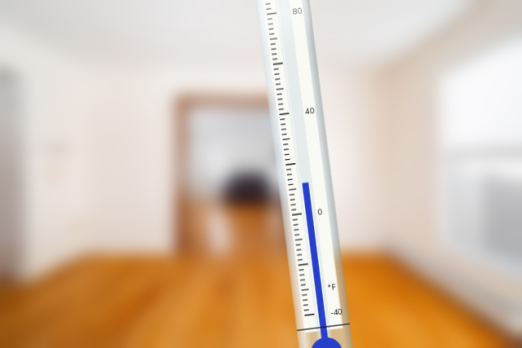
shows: 12 °F
